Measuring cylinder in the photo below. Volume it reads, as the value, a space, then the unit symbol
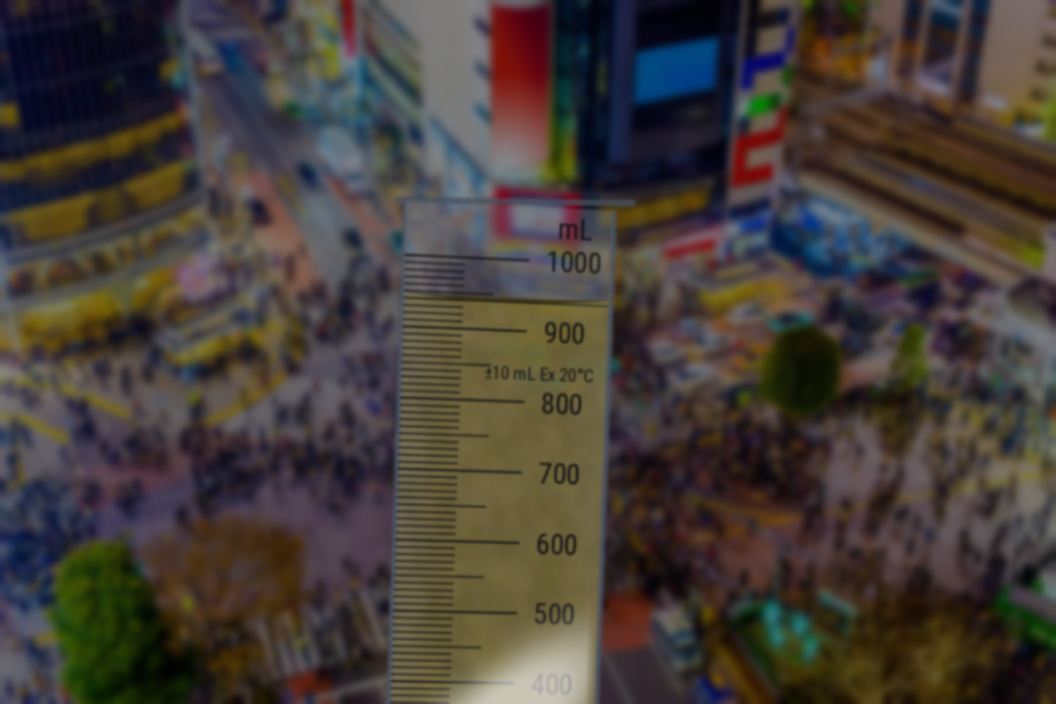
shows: 940 mL
